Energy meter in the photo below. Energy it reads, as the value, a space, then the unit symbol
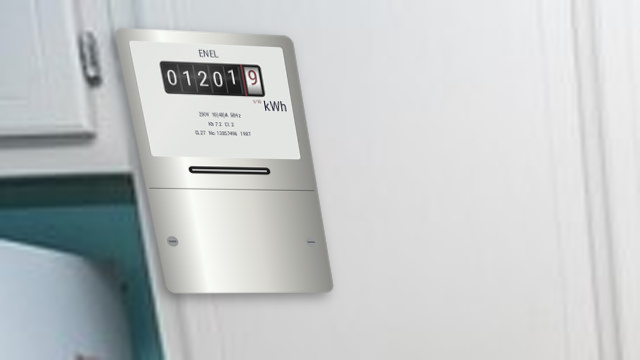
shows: 1201.9 kWh
